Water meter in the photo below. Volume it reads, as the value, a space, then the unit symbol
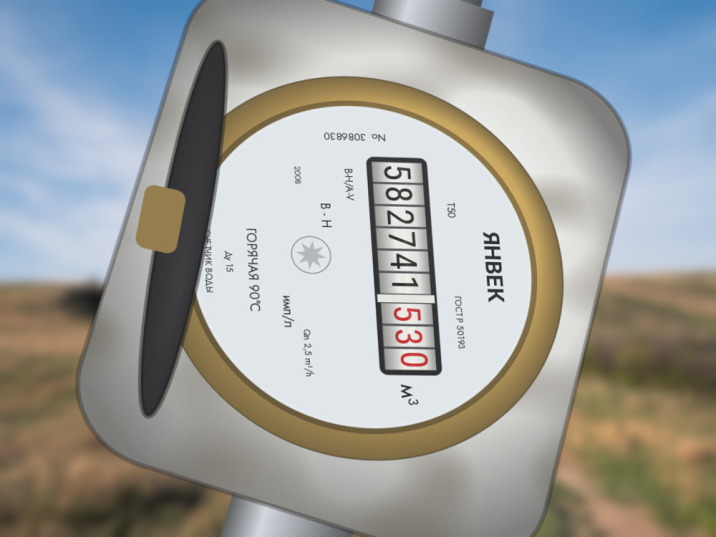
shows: 582741.530 m³
